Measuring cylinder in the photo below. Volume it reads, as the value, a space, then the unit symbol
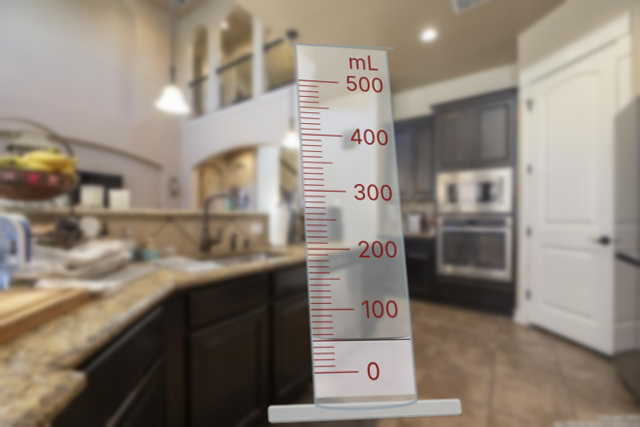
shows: 50 mL
